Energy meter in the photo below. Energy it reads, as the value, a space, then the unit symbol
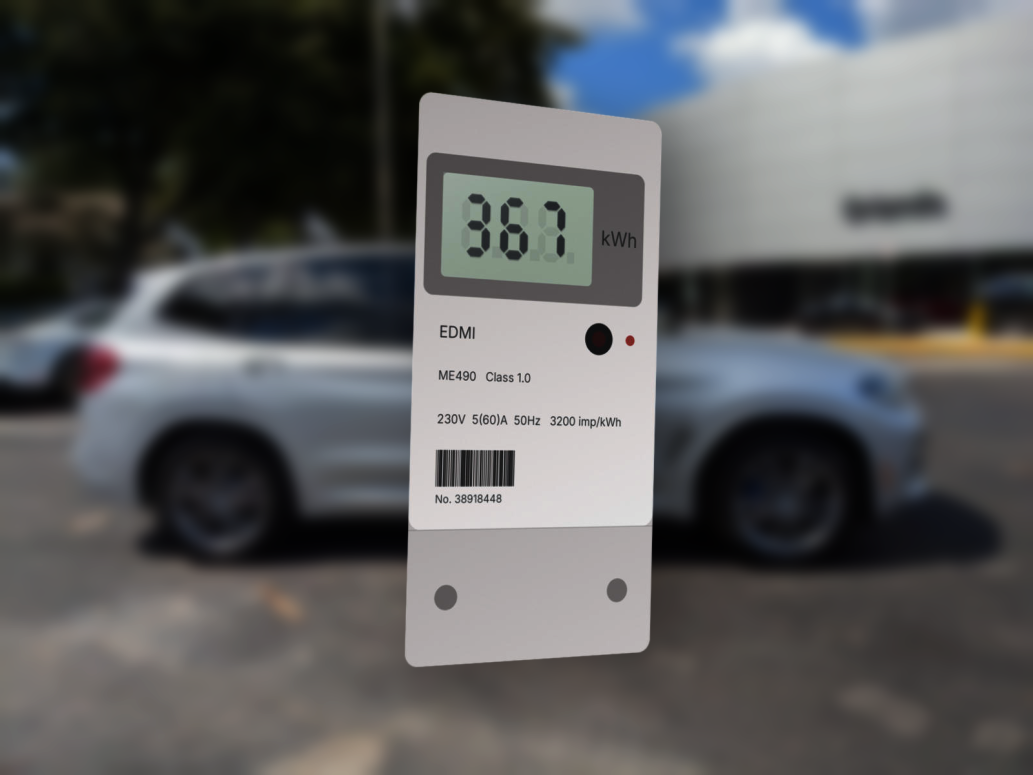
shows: 367 kWh
